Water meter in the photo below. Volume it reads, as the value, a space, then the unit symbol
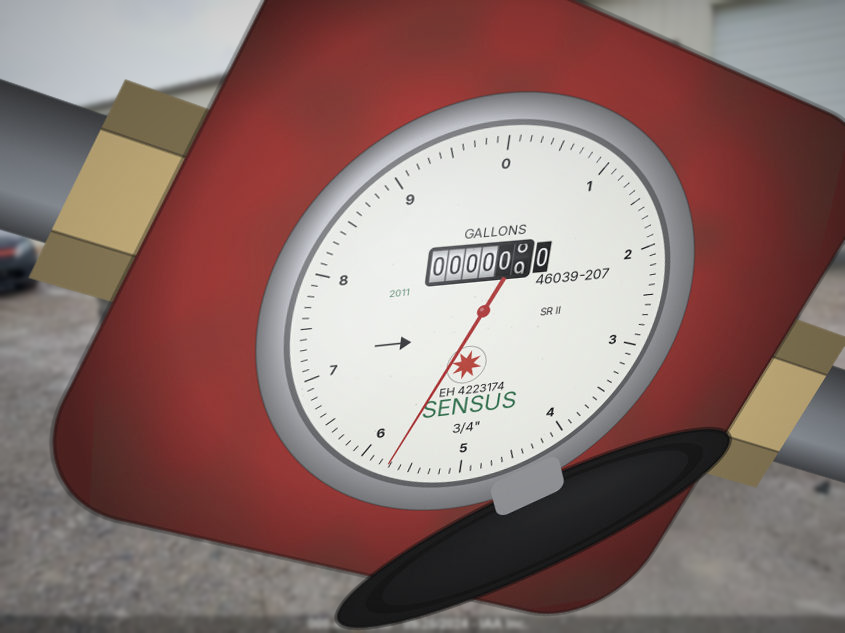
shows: 85.7 gal
